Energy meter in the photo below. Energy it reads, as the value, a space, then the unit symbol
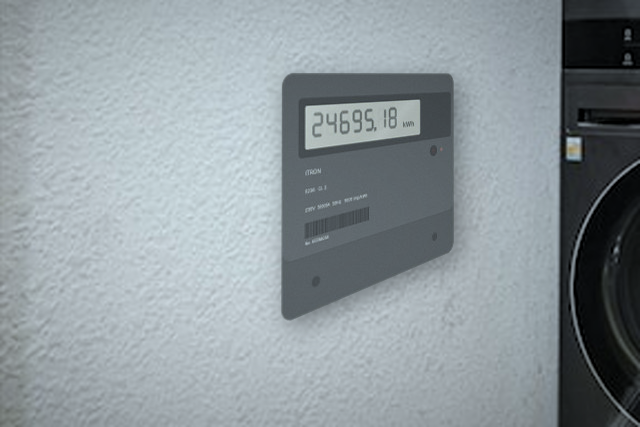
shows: 24695.18 kWh
